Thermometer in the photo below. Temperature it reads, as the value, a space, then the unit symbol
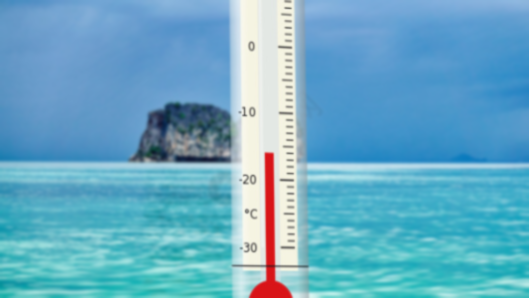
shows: -16 °C
